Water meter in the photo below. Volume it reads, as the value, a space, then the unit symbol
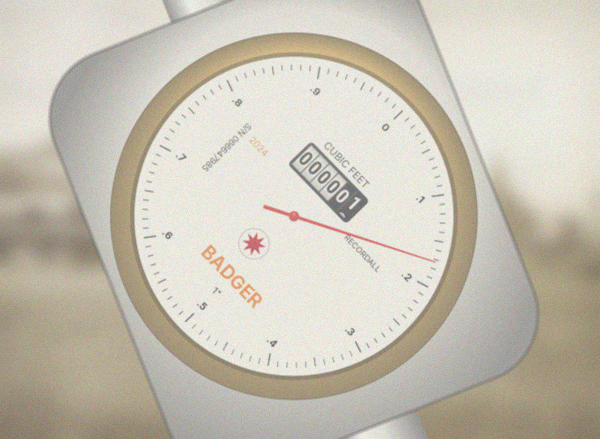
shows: 1.17 ft³
